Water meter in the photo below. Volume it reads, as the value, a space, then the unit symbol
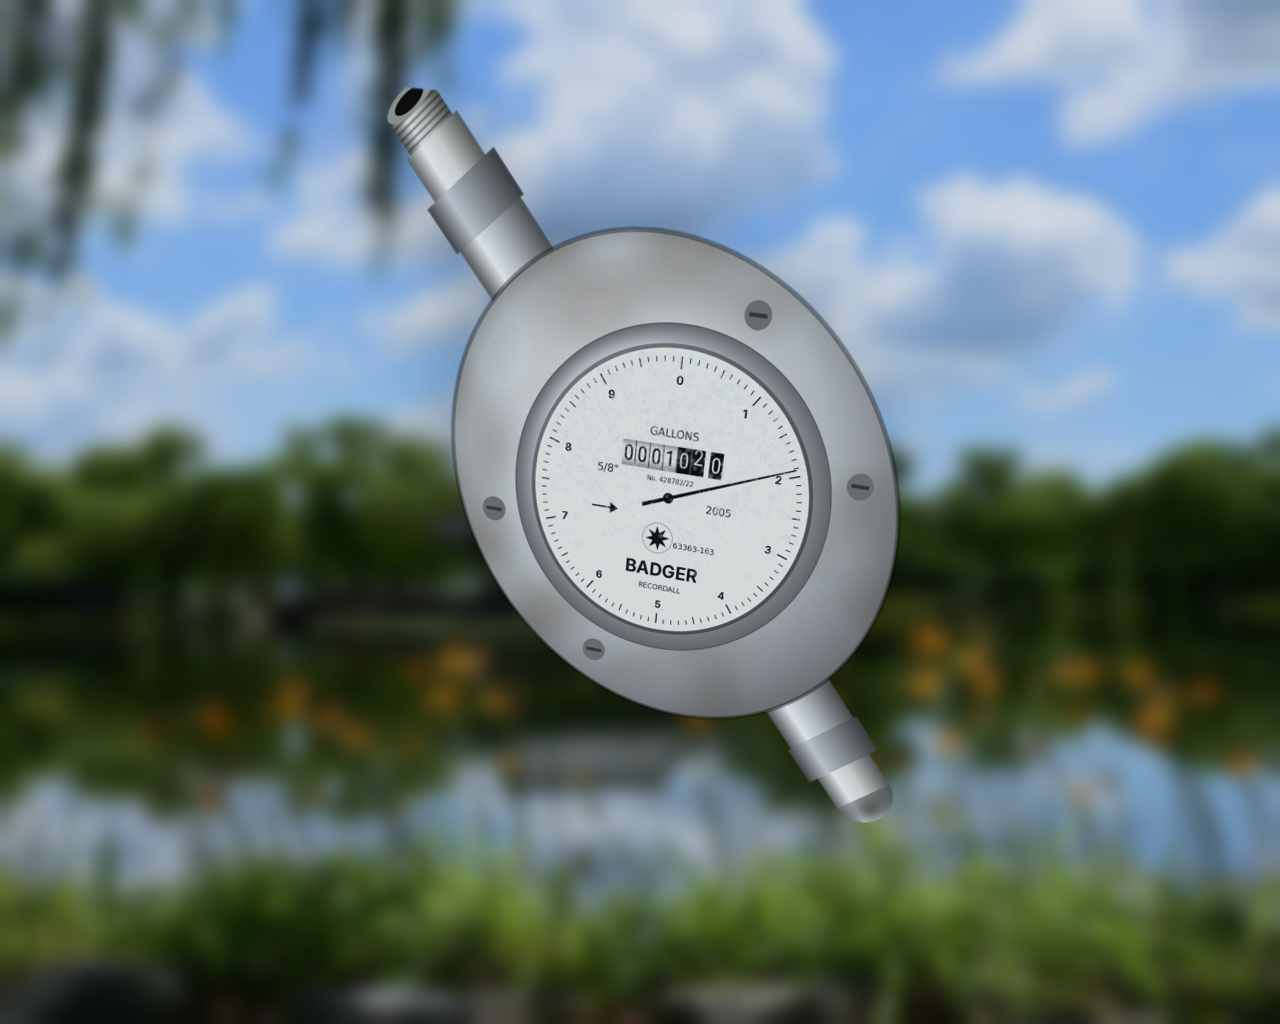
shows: 1021.9 gal
